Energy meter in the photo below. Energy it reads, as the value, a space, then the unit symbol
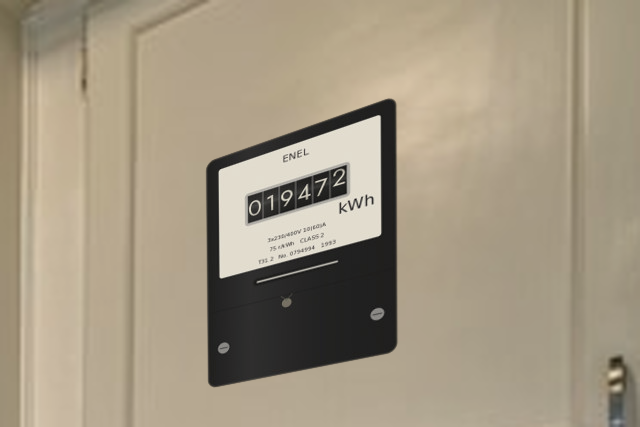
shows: 19472 kWh
